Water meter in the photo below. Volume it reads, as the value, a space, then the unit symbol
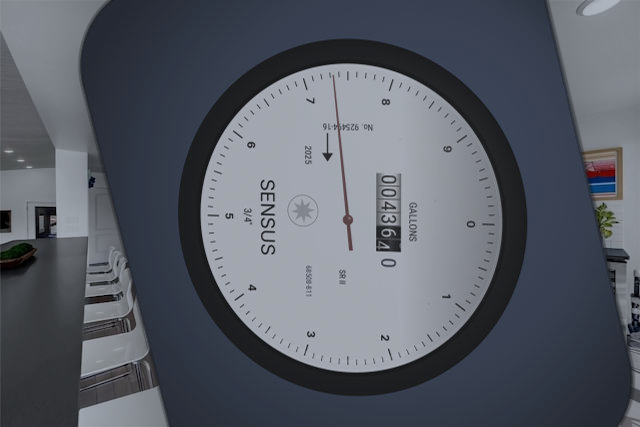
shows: 43637.3 gal
